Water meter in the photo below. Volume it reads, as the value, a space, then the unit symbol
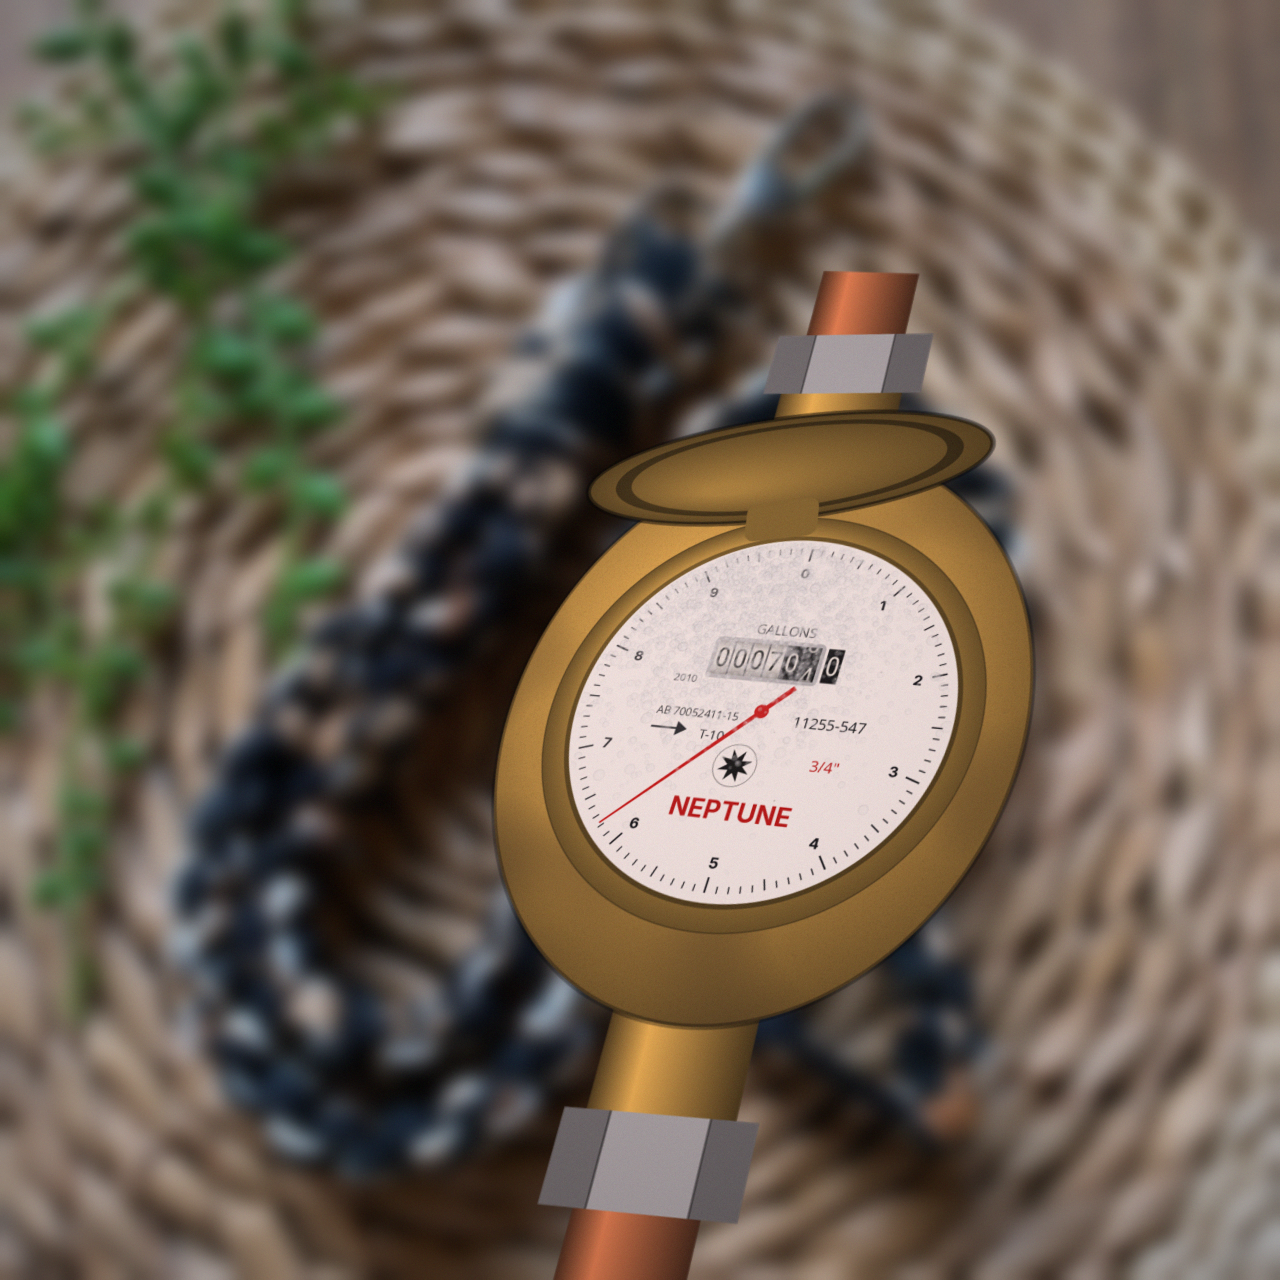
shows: 7036.2 gal
